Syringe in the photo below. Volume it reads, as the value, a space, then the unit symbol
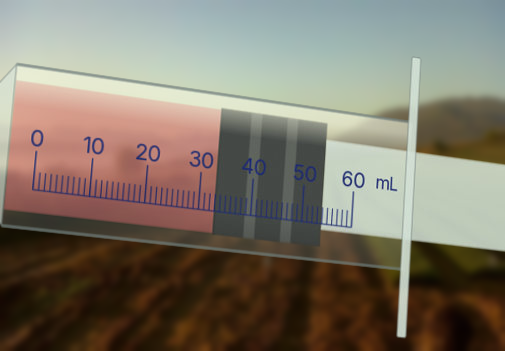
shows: 33 mL
